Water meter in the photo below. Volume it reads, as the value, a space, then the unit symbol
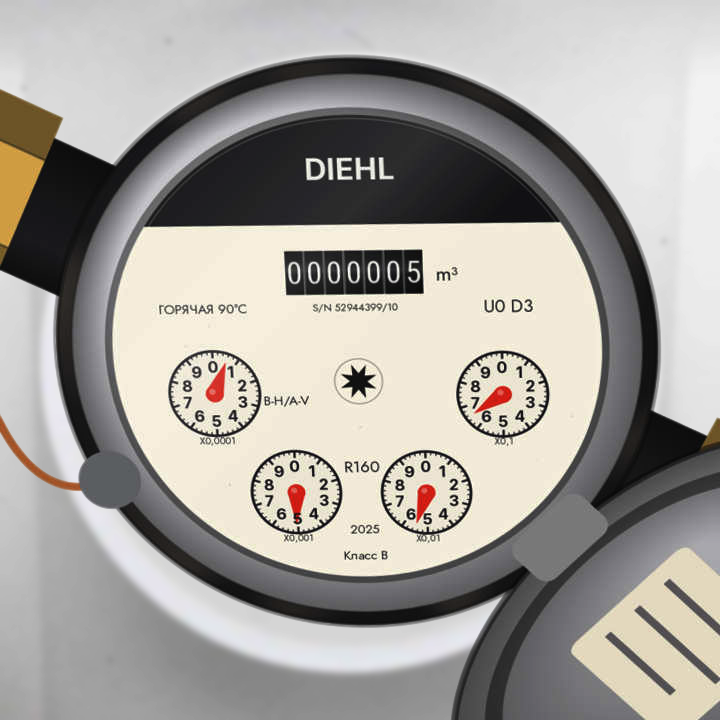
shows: 5.6550 m³
